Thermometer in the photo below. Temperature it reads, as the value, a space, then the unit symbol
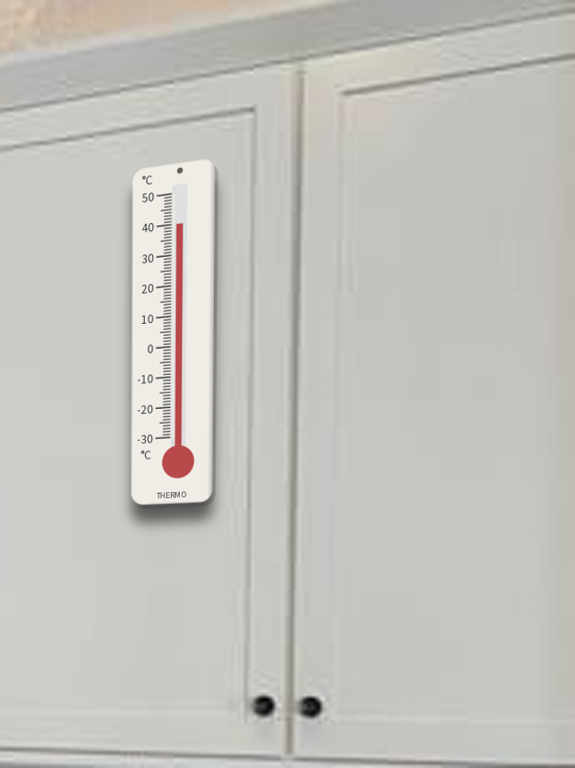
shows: 40 °C
